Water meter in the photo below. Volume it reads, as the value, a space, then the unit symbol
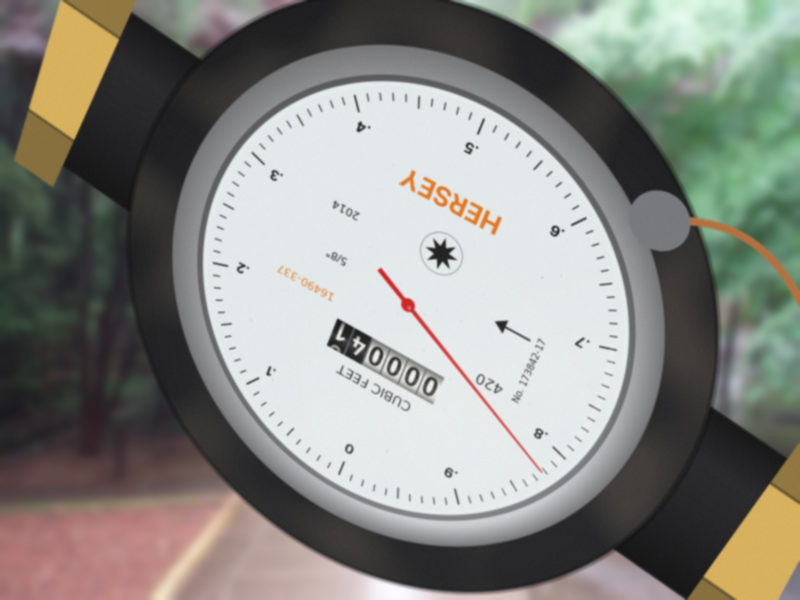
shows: 40.82 ft³
